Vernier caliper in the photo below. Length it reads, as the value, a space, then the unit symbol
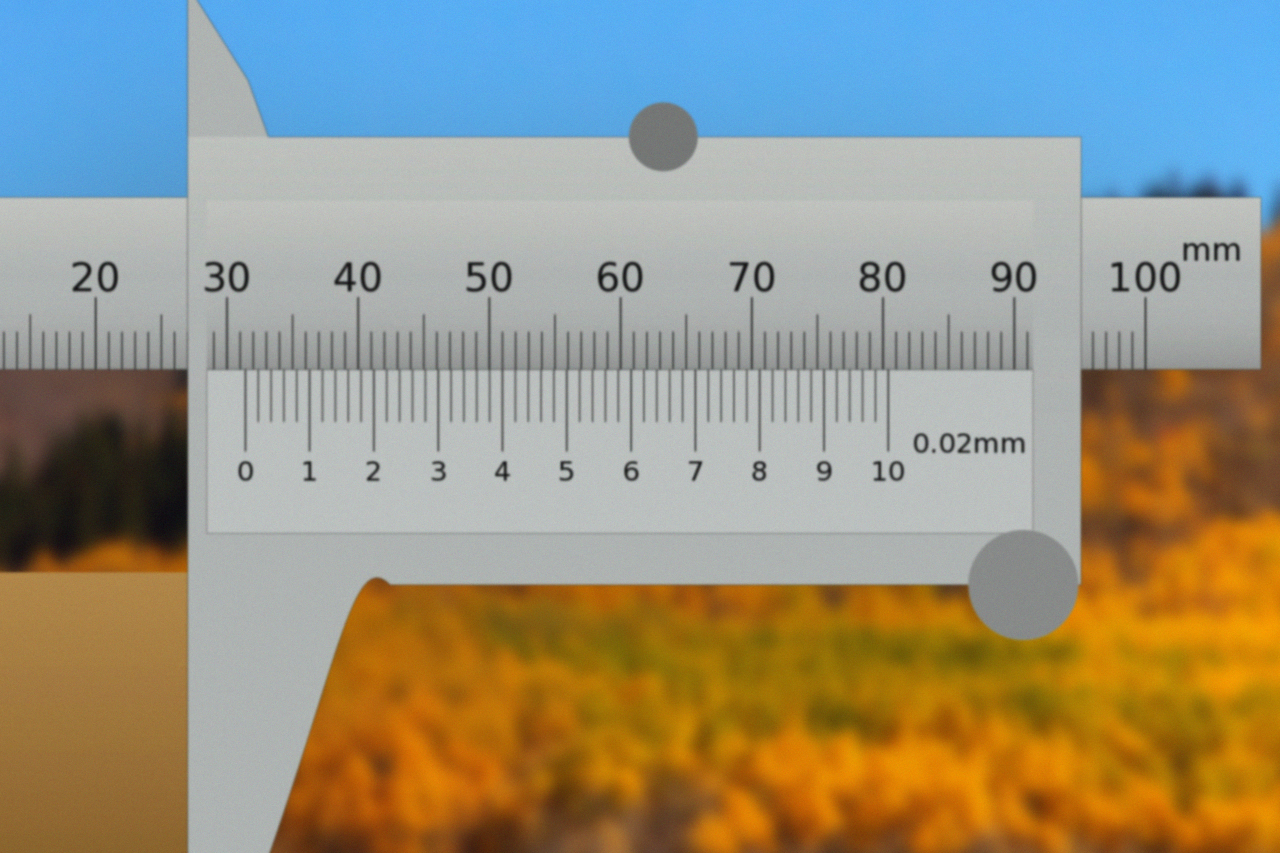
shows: 31.4 mm
